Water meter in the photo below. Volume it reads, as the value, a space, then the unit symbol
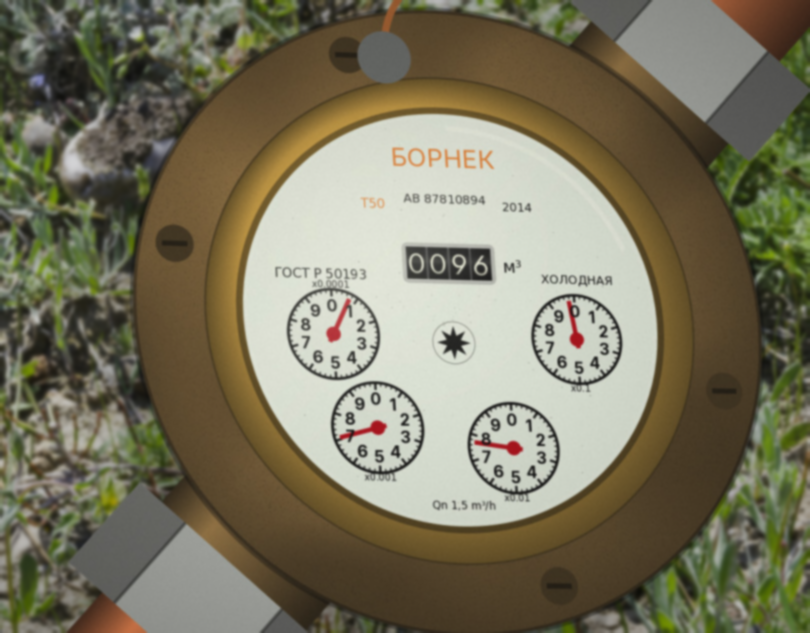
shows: 95.9770 m³
